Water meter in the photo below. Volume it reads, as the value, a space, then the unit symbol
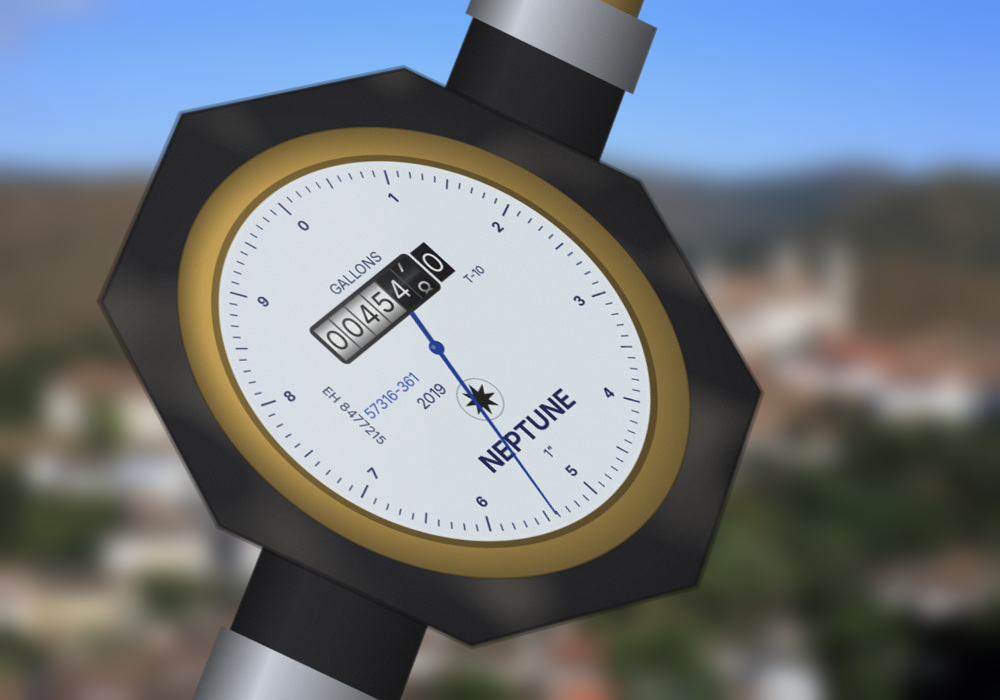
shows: 45475.4 gal
